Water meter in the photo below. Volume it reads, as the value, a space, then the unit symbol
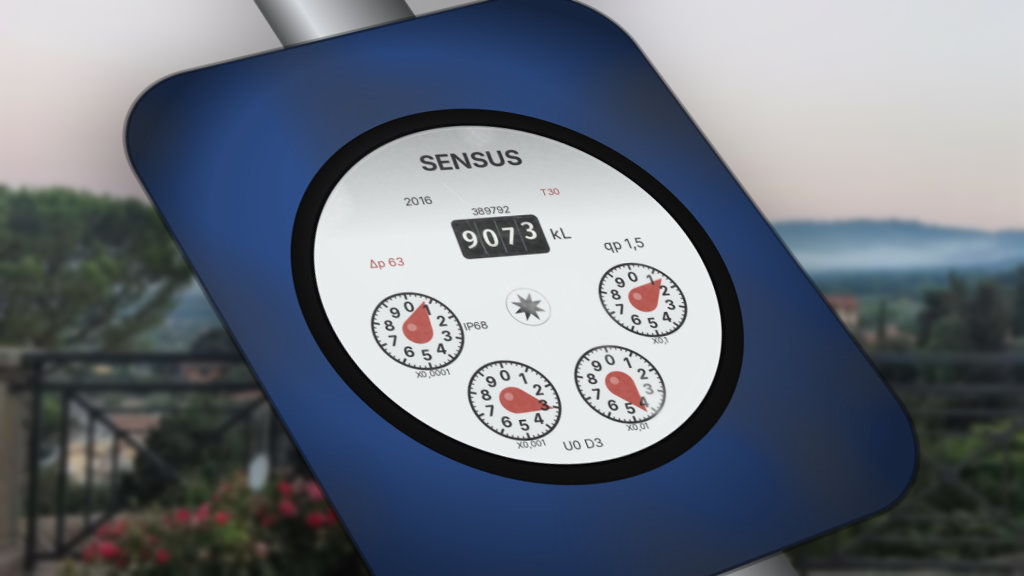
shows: 9073.1430 kL
